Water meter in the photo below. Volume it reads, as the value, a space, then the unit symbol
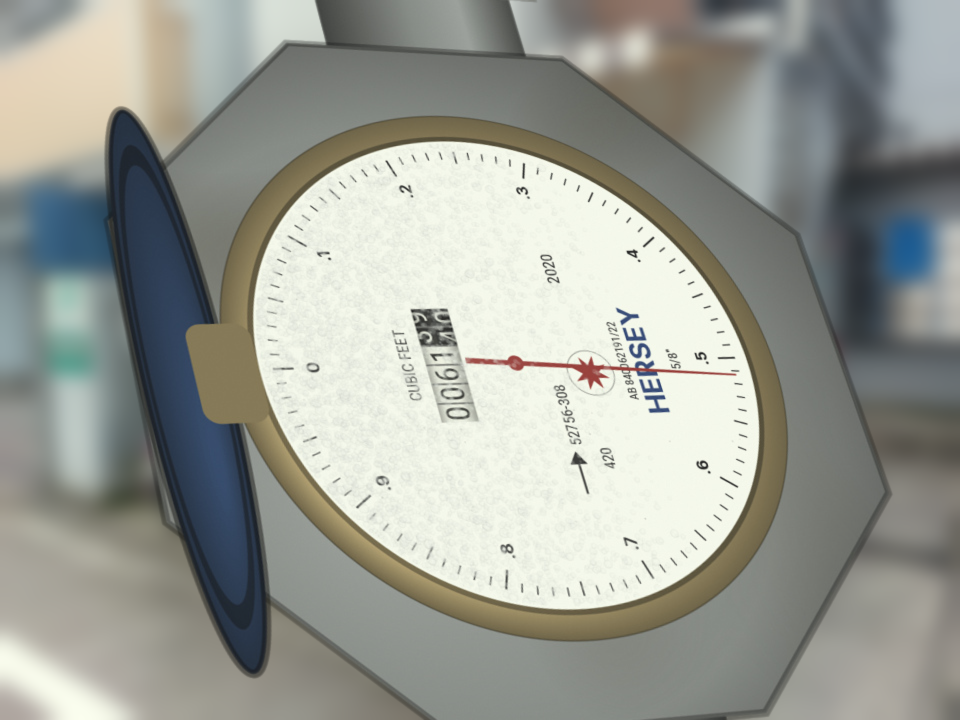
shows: 6139.51 ft³
